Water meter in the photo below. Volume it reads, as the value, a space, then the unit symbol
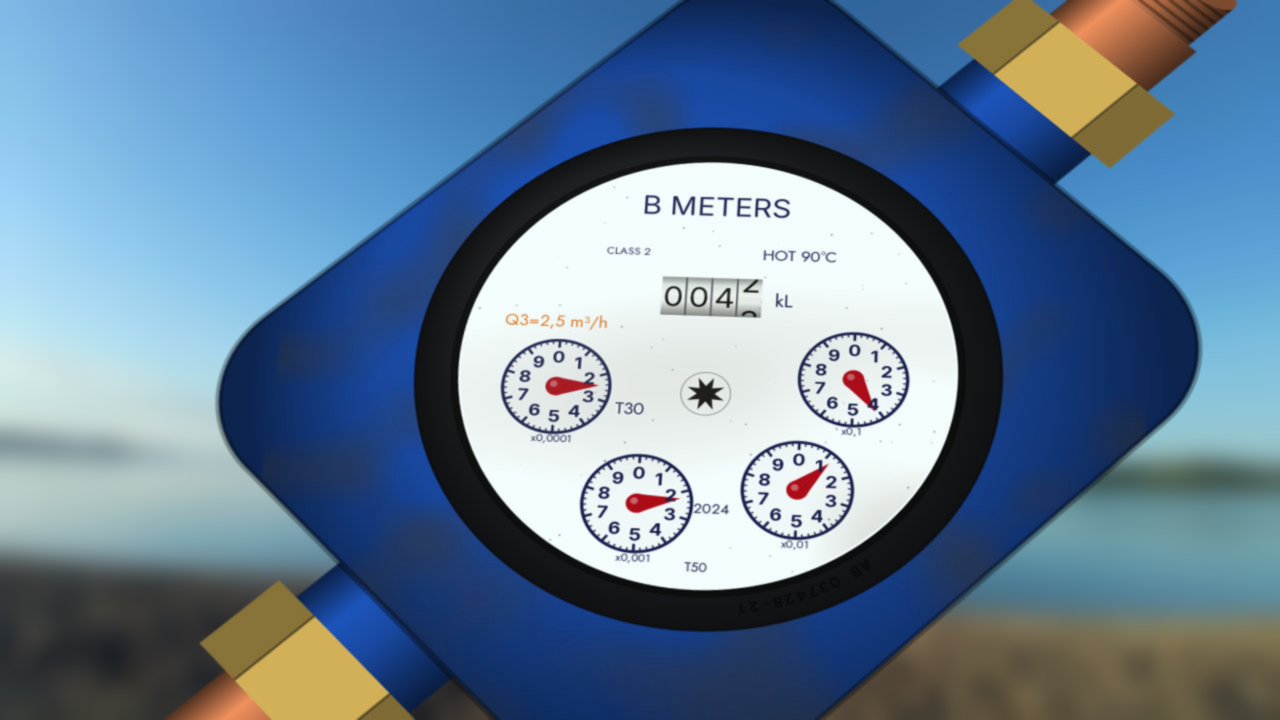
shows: 42.4122 kL
